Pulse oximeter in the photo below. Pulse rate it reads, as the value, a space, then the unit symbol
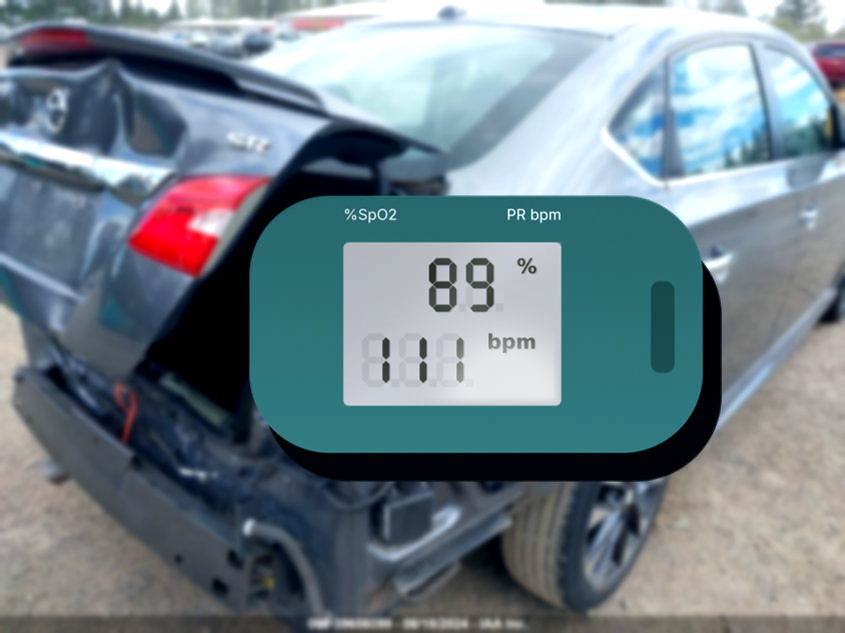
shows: 111 bpm
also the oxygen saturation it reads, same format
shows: 89 %
